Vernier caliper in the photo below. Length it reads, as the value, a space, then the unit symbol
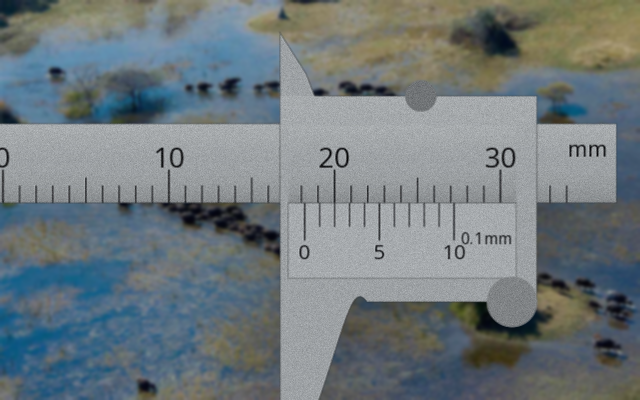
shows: 18.2 mm
